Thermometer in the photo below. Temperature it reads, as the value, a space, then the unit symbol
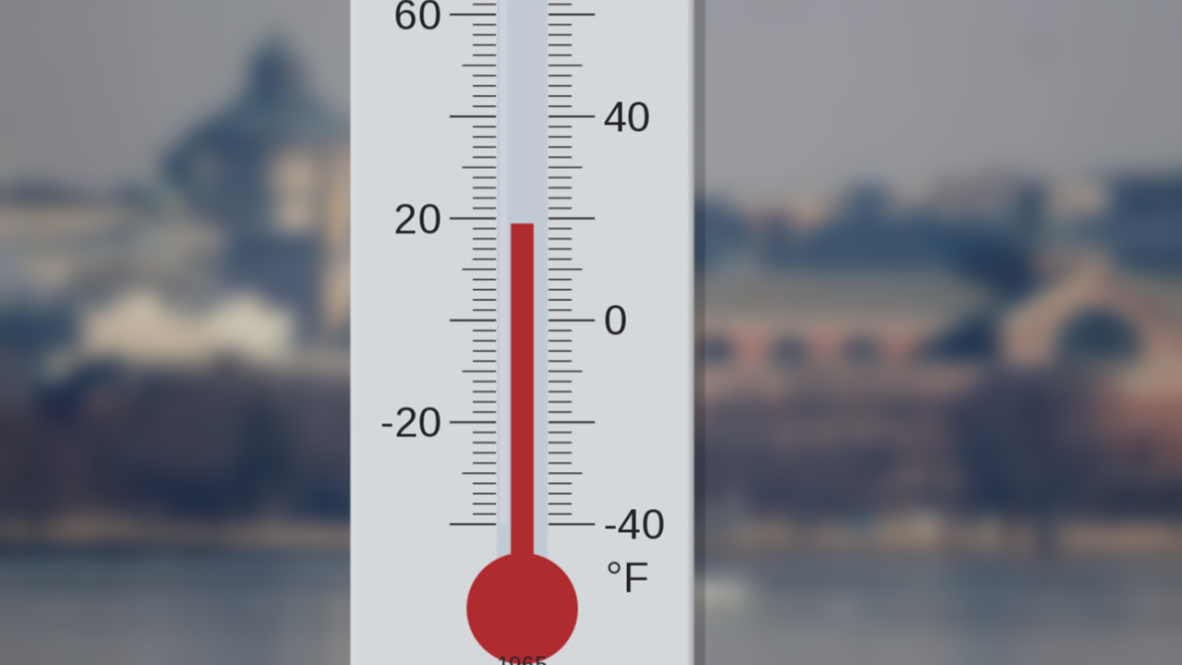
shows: 19 °F
